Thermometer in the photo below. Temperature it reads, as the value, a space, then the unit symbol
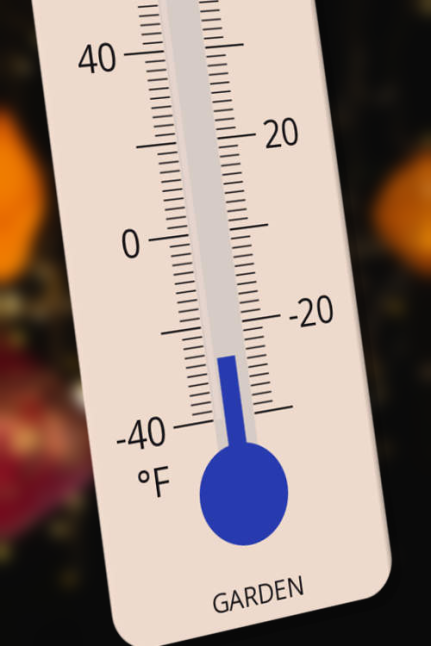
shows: -27 °F
